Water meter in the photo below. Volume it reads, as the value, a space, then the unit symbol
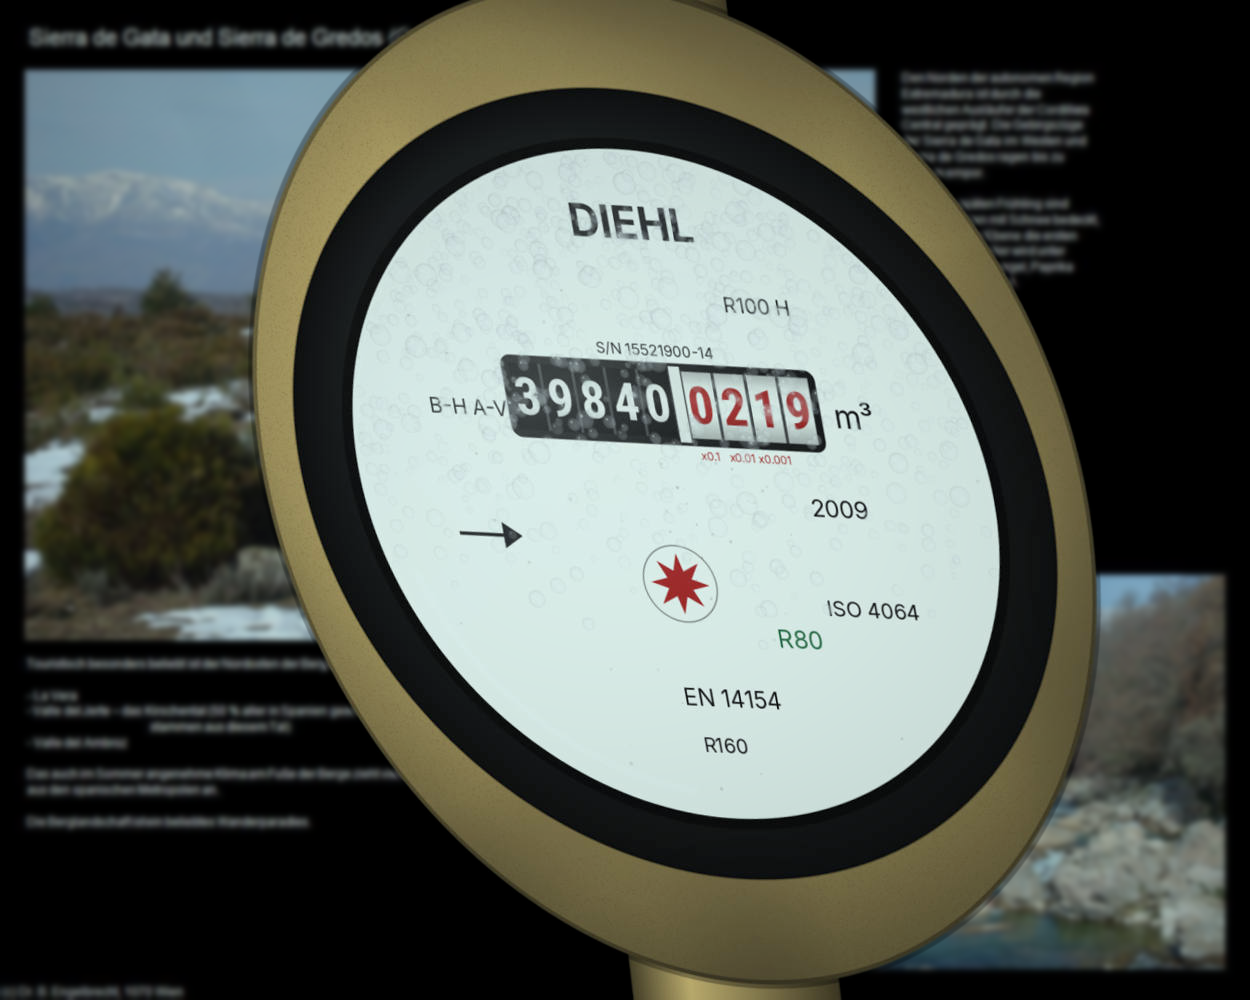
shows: 39840.0219 m³
